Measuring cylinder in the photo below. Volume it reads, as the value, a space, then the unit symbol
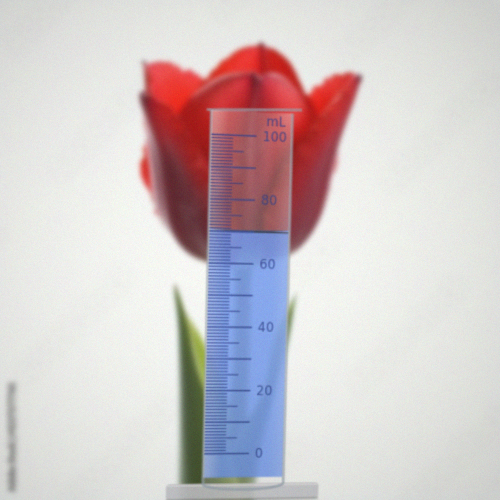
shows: 70 mL
